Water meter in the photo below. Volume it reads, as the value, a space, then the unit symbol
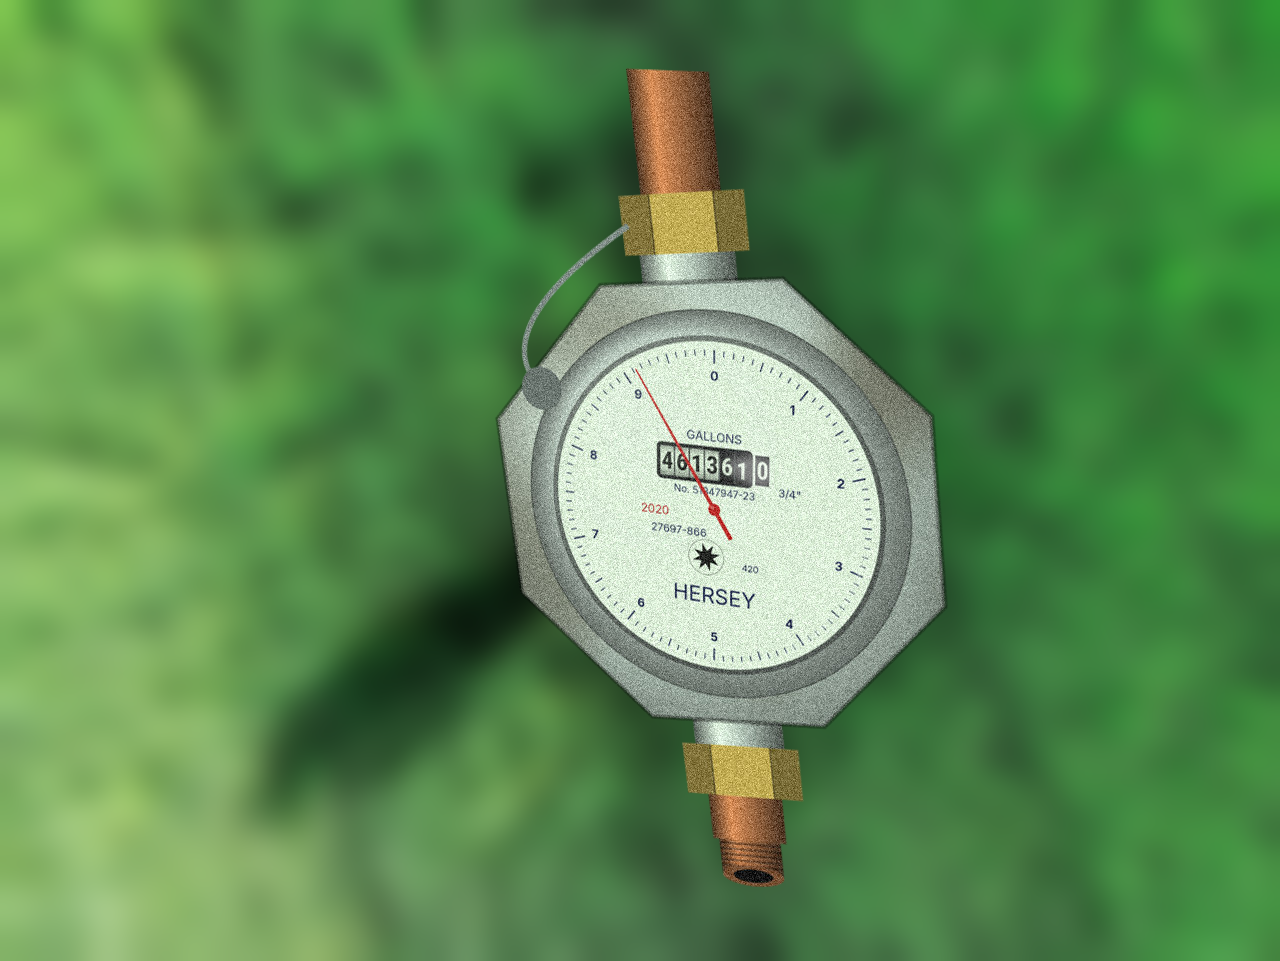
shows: 4613609.1 gal
